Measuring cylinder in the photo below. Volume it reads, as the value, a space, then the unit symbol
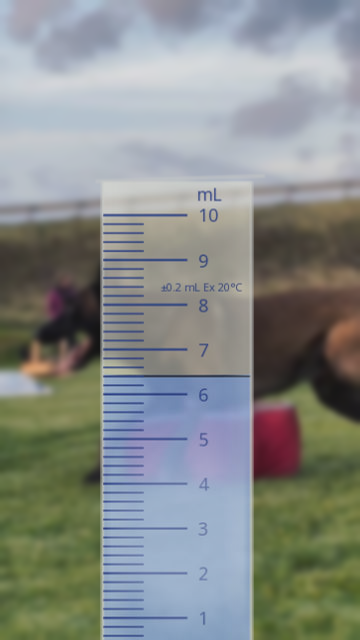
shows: 6.4 mL
